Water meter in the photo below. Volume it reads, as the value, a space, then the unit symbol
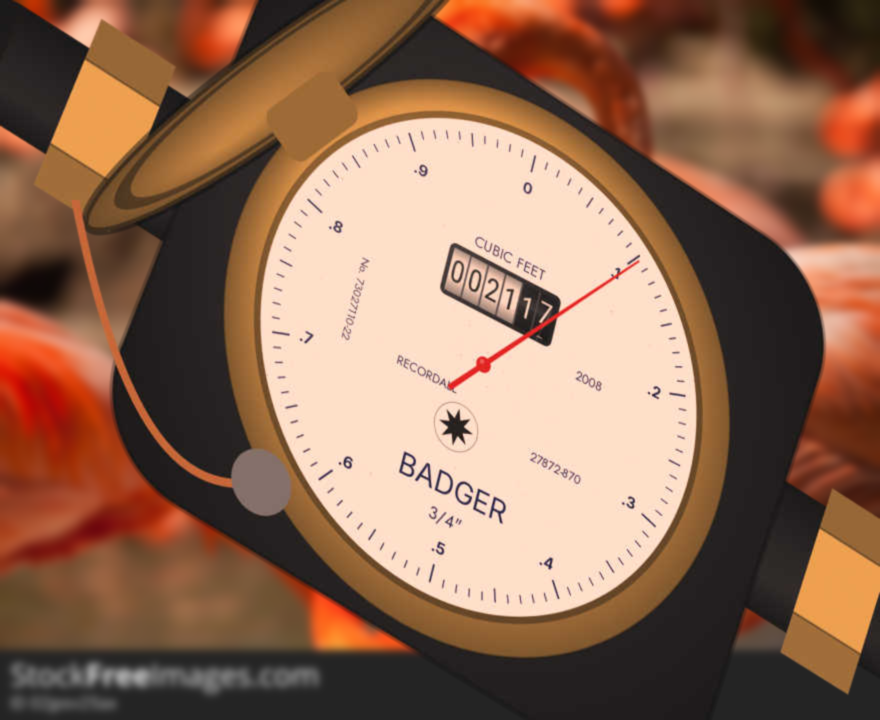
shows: 2117.10 ft³
